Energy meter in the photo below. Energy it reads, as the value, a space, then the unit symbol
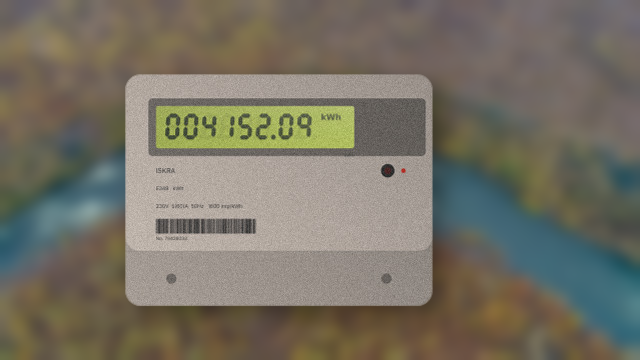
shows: 4152.09 kWh
